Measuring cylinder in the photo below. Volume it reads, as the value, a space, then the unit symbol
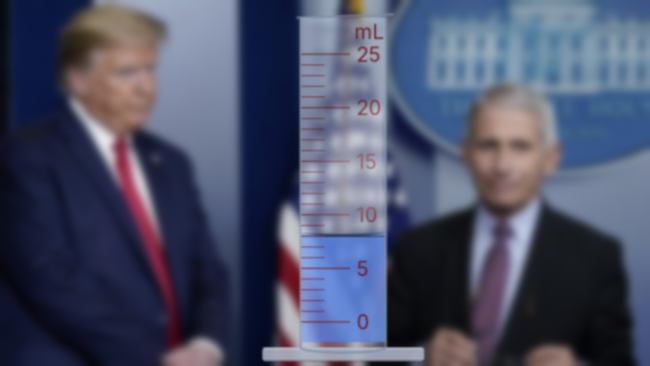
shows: 8 mL
